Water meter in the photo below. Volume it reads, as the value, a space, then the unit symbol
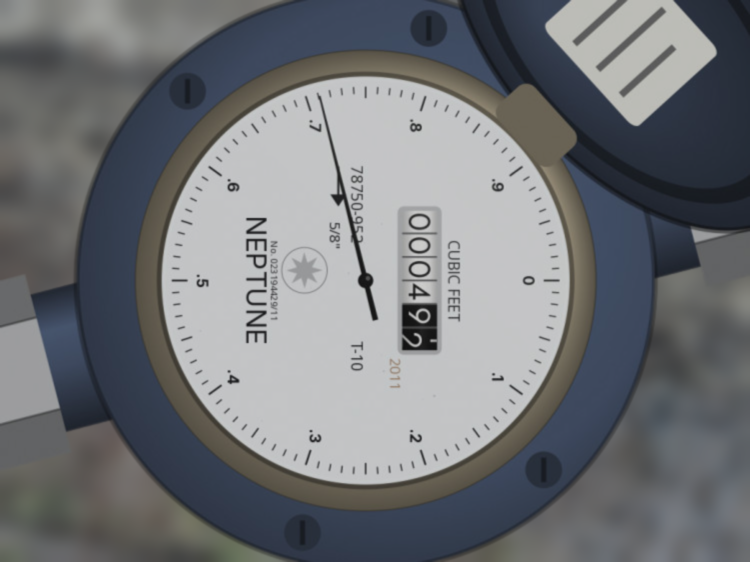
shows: 491.71 ft³
